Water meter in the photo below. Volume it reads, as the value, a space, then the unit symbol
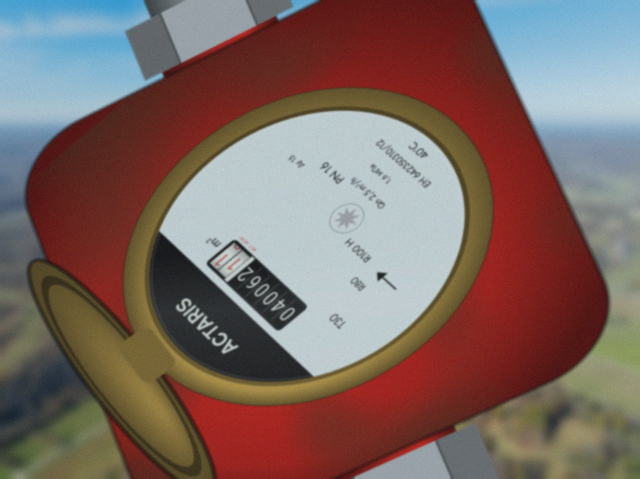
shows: 40062.11 m³
